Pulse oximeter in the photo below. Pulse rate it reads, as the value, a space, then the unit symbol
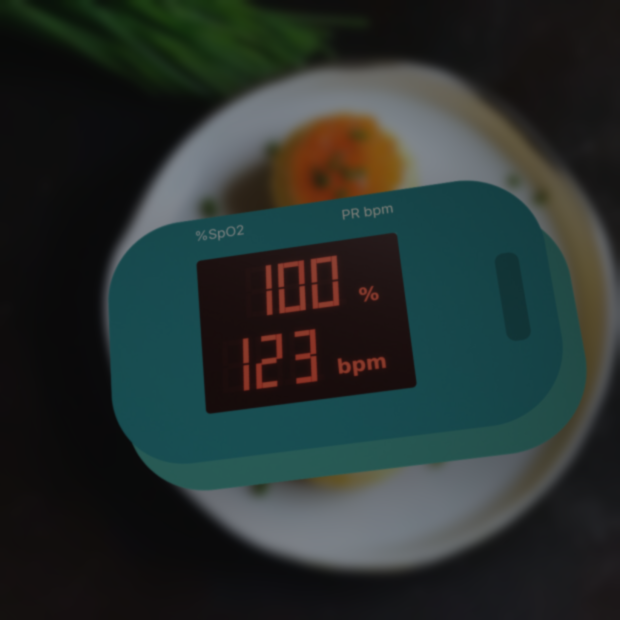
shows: 123 bpm
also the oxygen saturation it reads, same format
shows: 100 %
